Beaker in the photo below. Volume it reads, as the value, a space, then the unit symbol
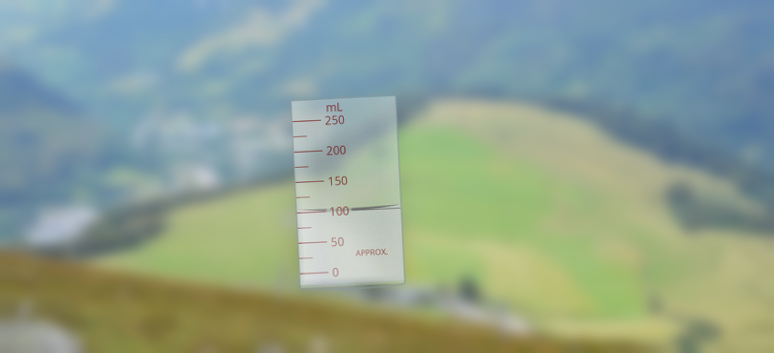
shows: 100 mL
